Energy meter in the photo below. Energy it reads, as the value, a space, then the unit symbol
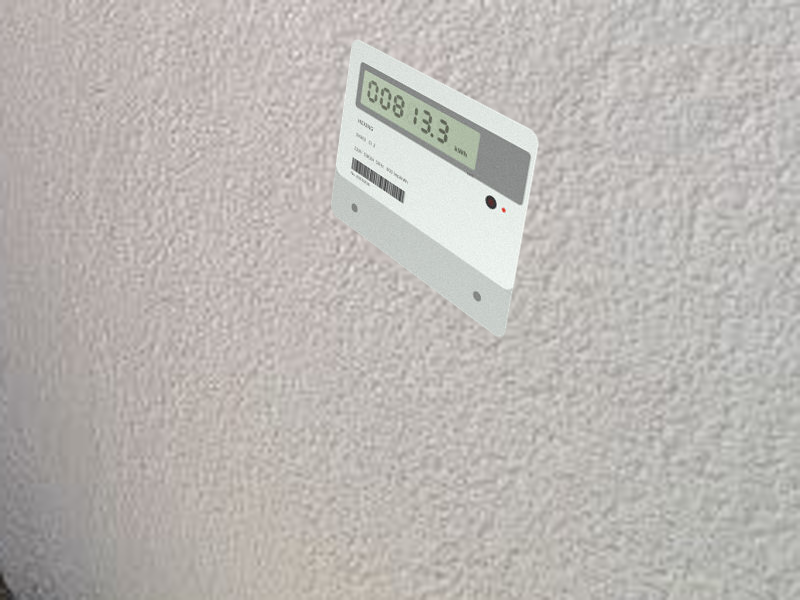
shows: 813.3 kWh
